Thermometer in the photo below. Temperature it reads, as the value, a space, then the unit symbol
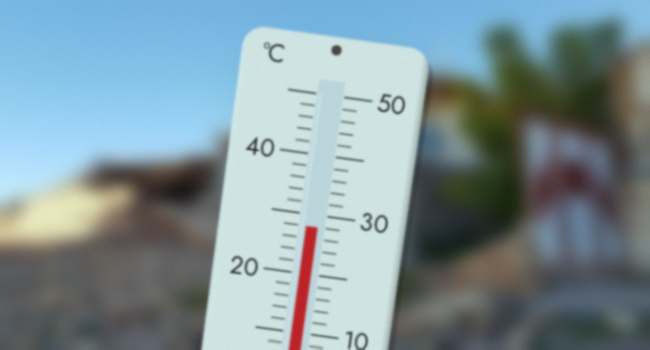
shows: 28 °C
